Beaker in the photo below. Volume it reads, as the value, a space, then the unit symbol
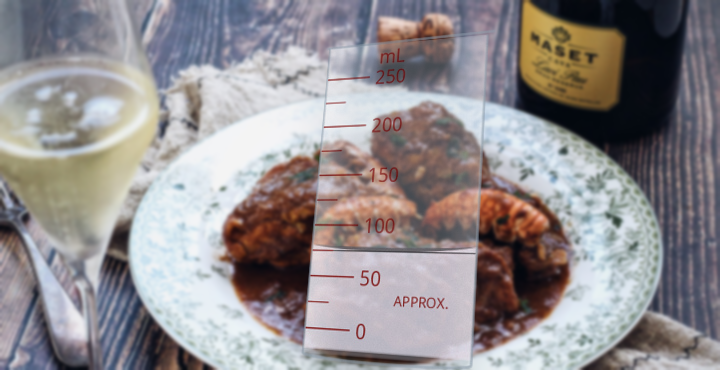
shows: 75 mL
